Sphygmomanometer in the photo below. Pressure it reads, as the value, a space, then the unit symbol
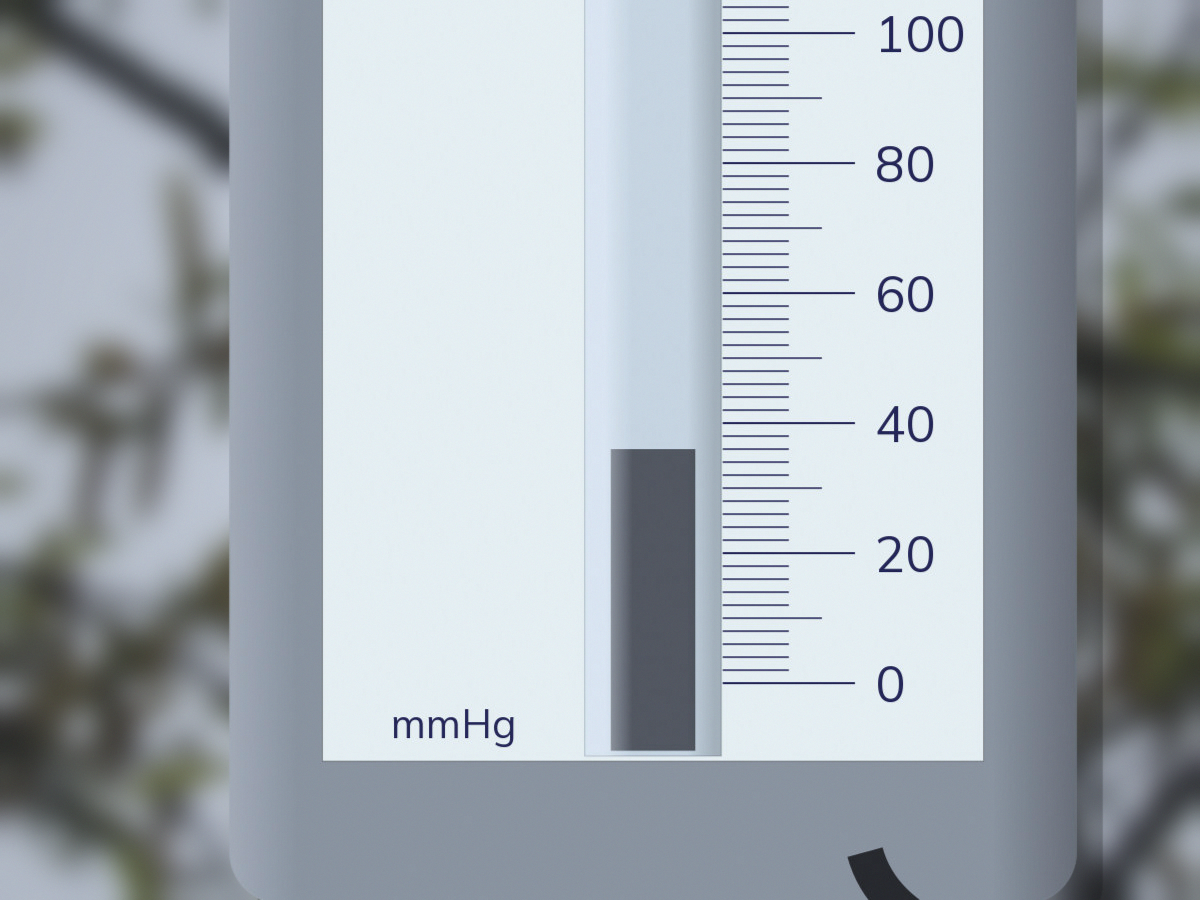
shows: 36 mmHg
